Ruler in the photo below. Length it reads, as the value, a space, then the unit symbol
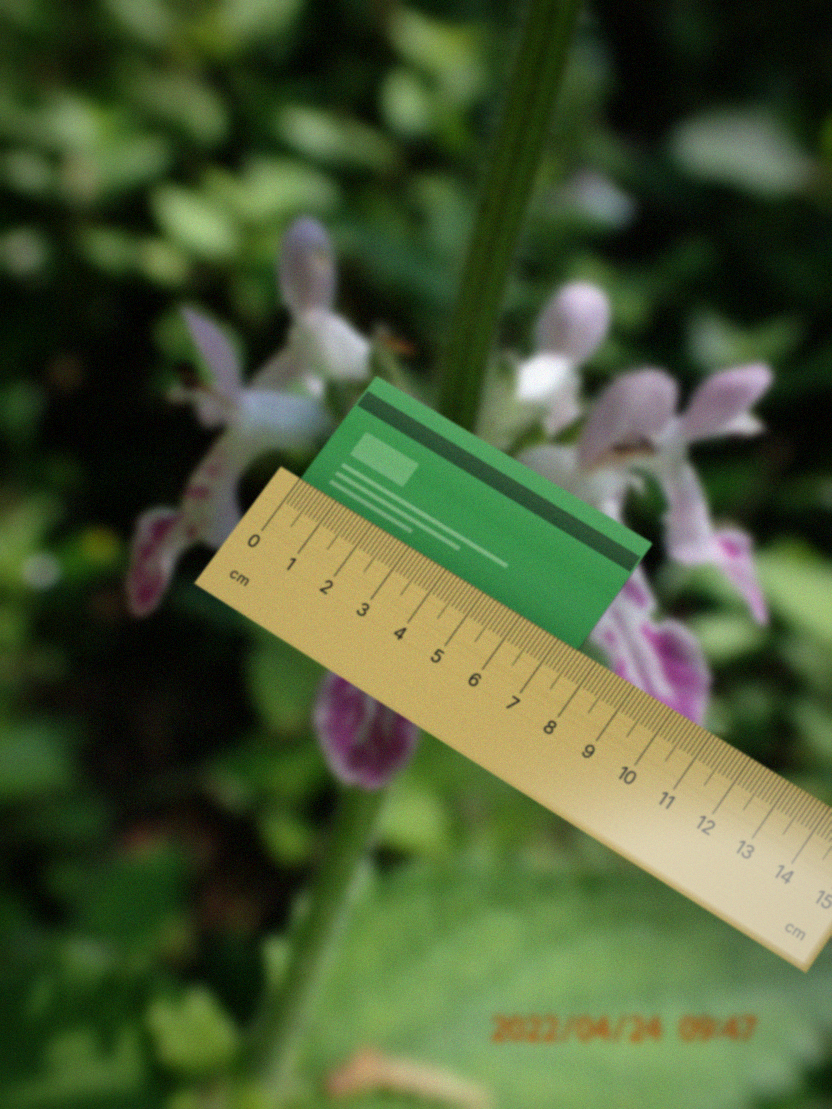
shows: 7.5 cm
